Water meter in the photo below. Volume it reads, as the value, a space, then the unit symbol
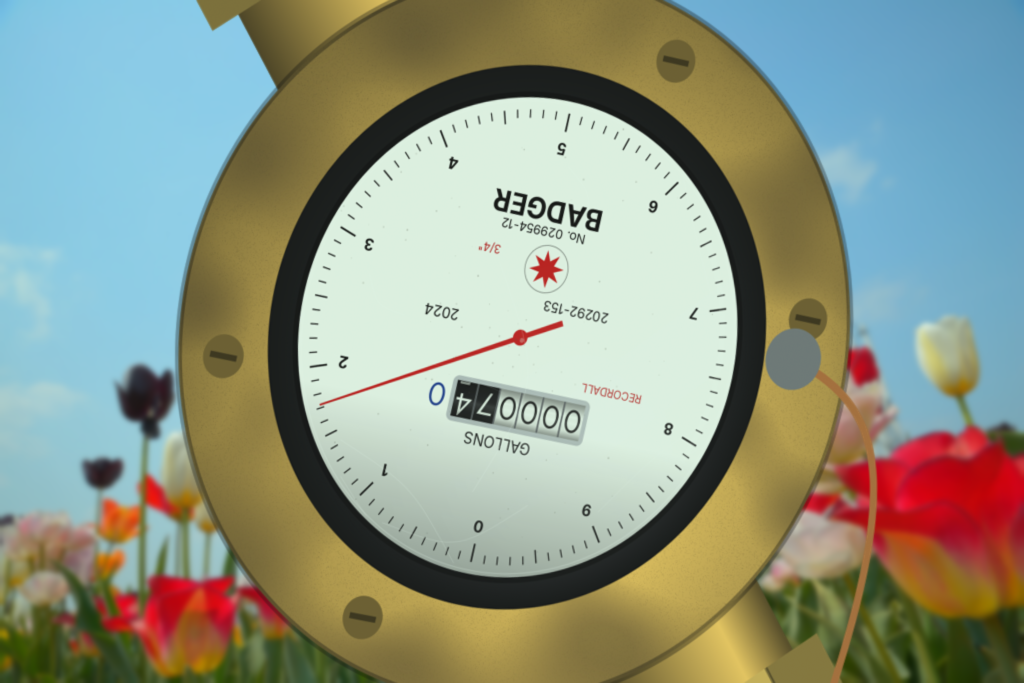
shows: 741.7 gal
